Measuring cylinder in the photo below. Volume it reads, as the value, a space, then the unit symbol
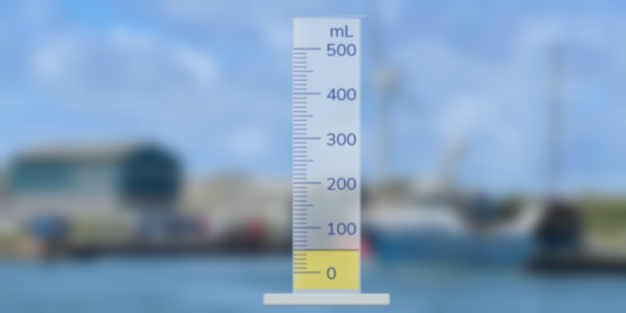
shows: 50 mL
